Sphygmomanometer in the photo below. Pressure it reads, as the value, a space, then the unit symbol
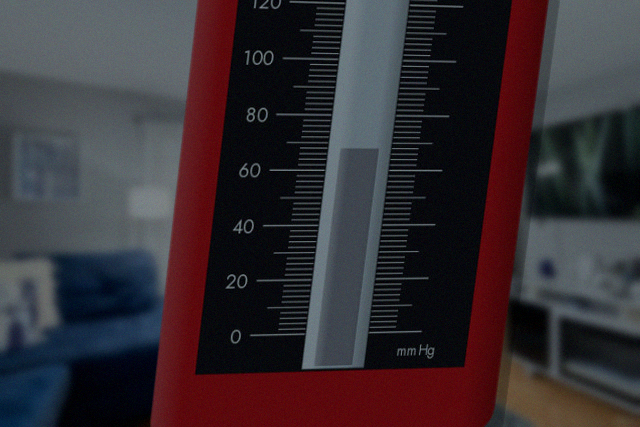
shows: 68 mmHg
